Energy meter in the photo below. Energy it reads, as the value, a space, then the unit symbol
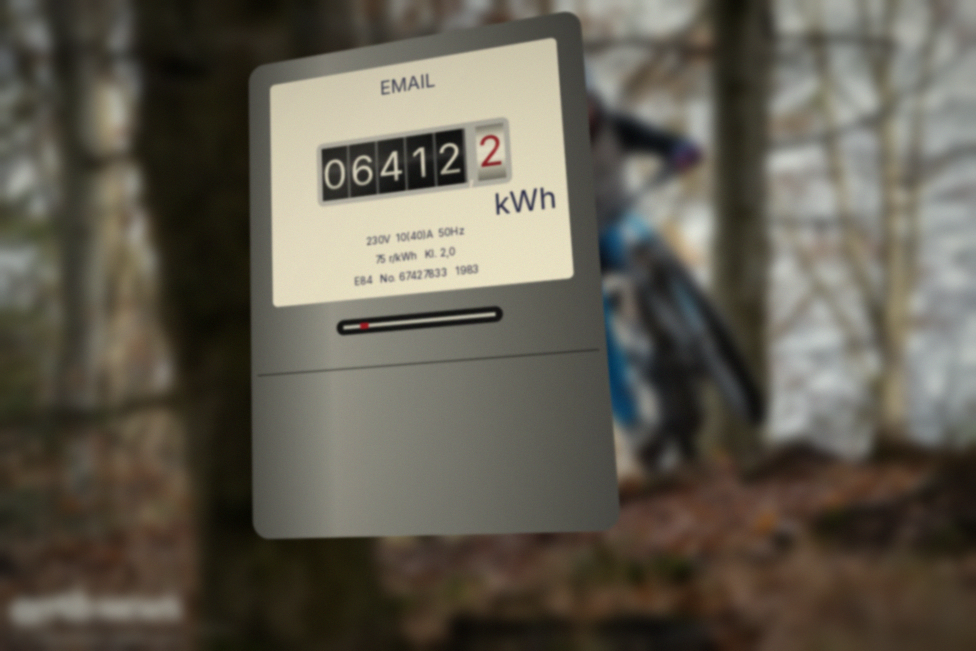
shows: 6412.2 kWh
